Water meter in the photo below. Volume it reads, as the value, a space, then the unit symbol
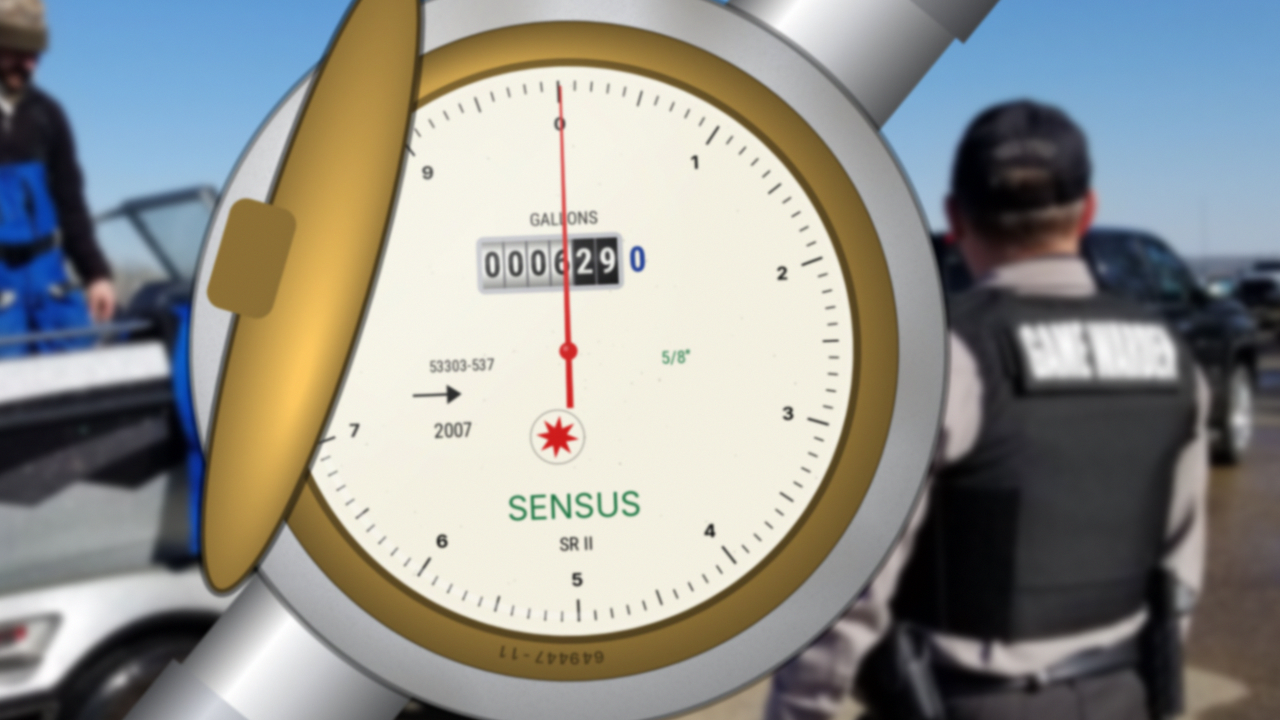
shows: 6290.0 gal
